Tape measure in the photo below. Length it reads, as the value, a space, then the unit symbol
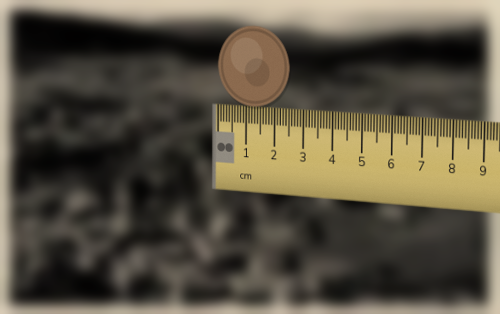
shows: 2.5 cm
